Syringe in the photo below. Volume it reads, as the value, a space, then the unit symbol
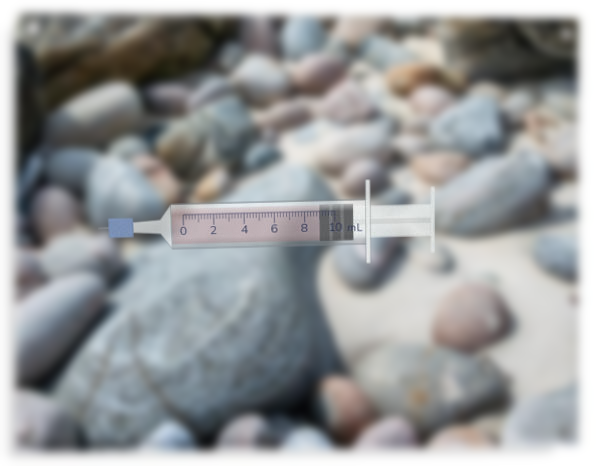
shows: 9 mL
